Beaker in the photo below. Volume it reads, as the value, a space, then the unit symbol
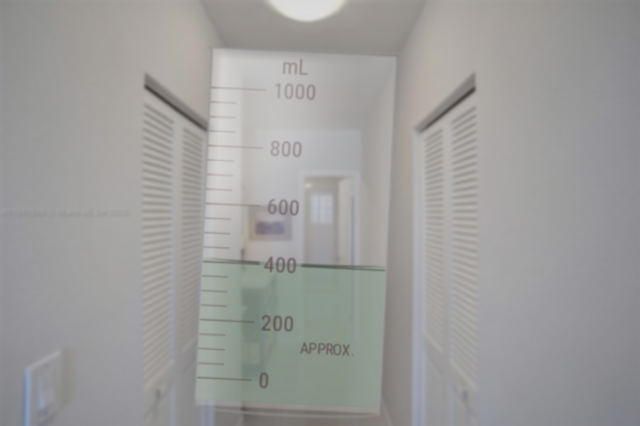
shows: 400 mL
